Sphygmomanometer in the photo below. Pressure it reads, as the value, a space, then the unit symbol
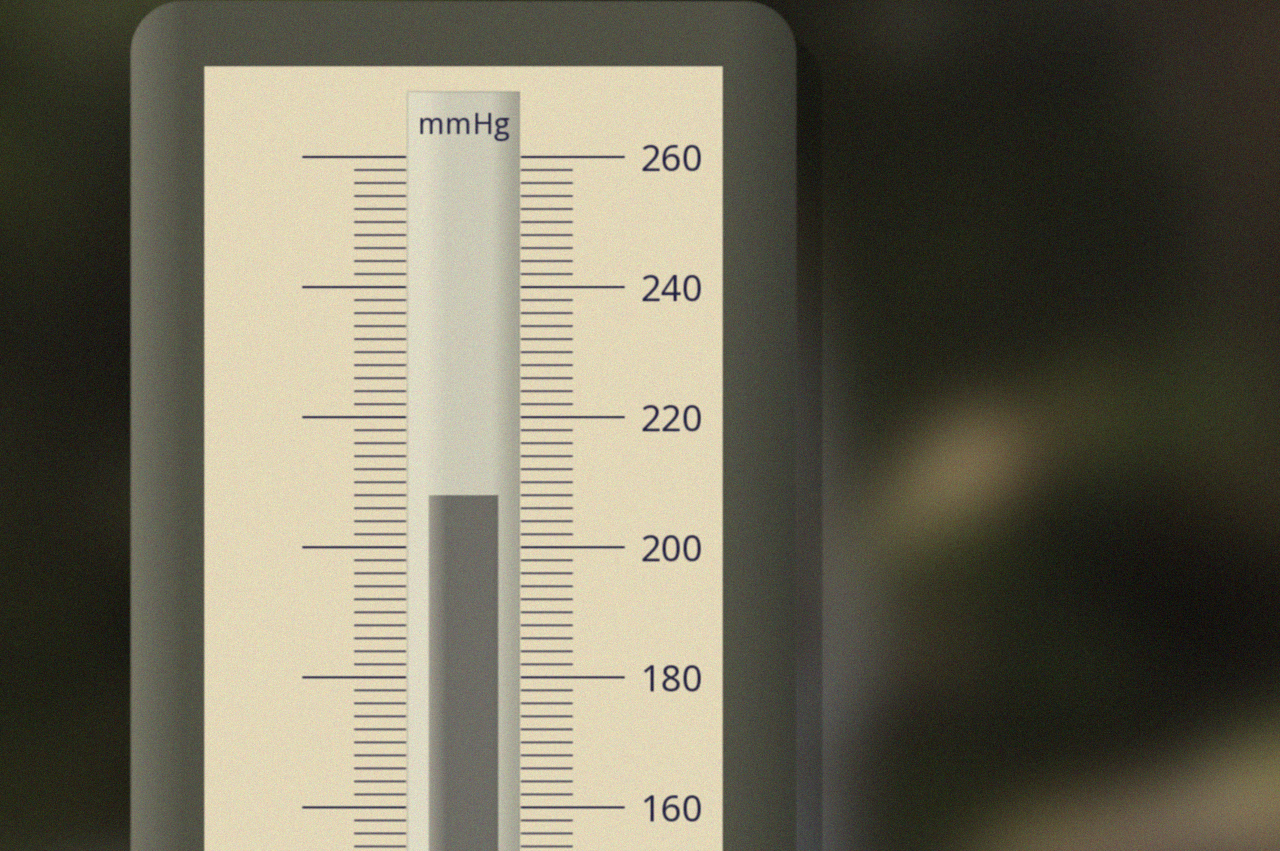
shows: 208 mmHg
